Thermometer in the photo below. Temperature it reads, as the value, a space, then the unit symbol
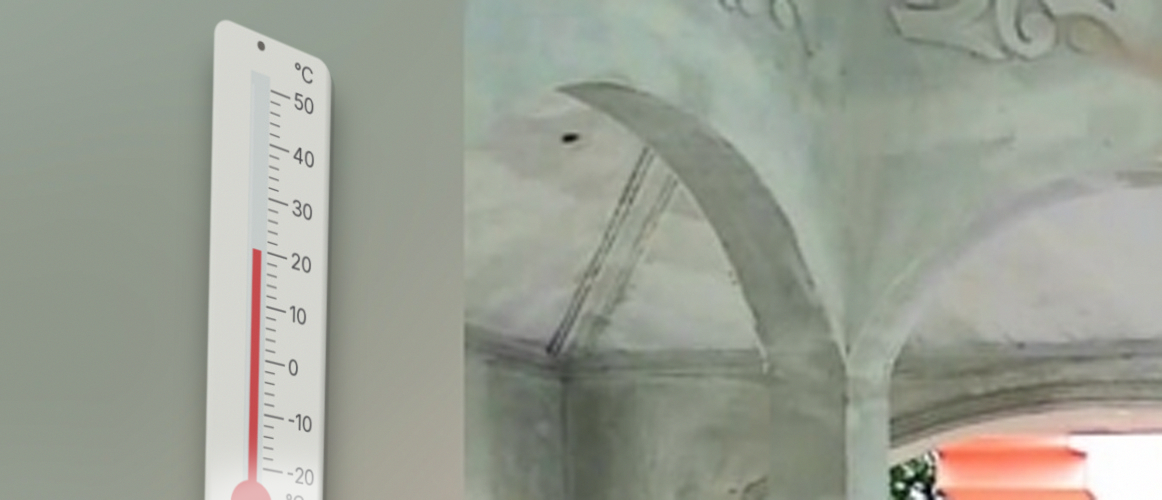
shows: 20 °C
